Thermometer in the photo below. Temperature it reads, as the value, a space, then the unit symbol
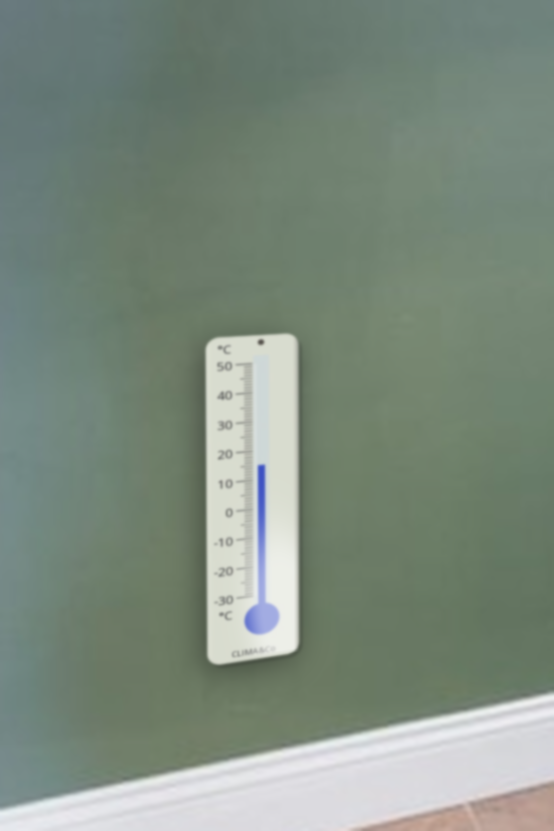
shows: 15 °C
